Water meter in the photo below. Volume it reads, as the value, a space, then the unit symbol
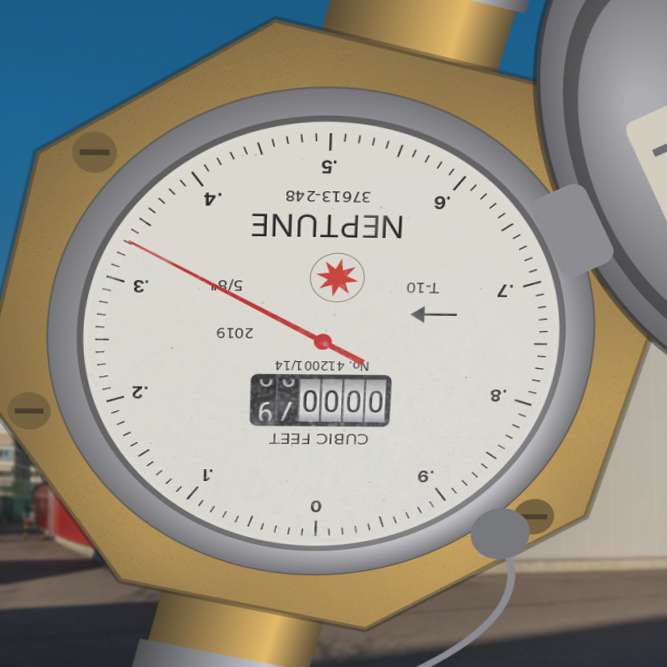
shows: 79.33 ft³
